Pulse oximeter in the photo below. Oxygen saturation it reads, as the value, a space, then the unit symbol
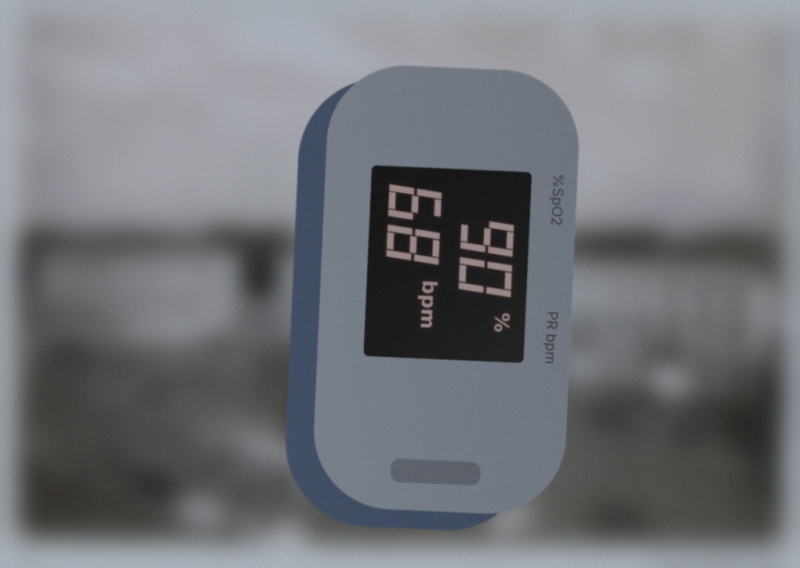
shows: 90 %
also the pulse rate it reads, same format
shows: 68 bpm
